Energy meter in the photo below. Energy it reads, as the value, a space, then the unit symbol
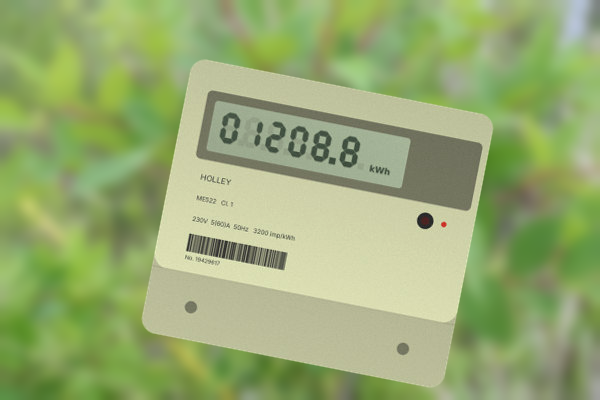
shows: 1208.8 kWh
